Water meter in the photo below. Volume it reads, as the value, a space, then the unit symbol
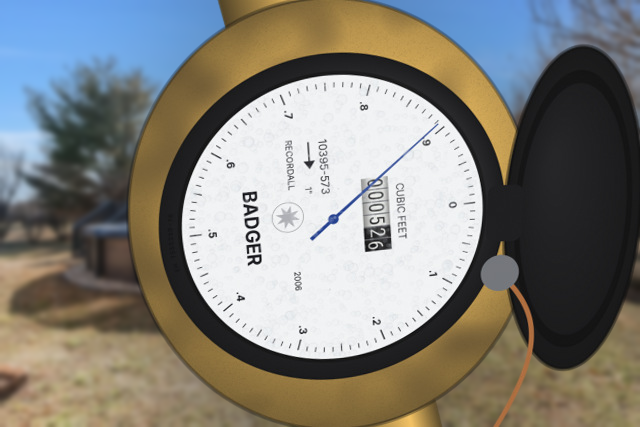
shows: 525.89 ft³
